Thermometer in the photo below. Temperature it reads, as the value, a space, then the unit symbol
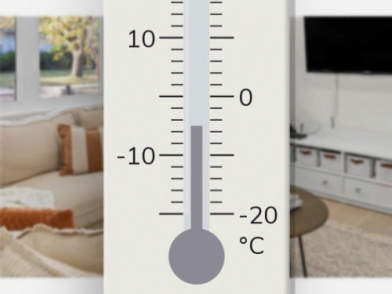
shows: -5 °C
